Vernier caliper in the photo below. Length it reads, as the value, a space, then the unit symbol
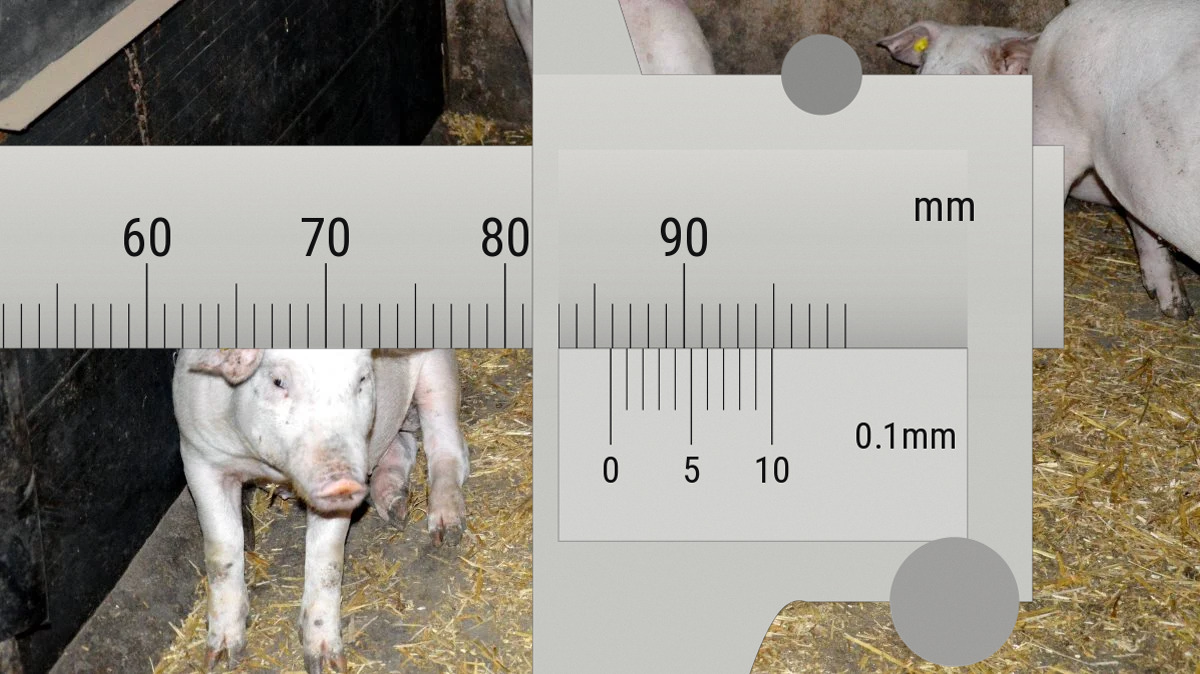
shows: 85.9 mm
